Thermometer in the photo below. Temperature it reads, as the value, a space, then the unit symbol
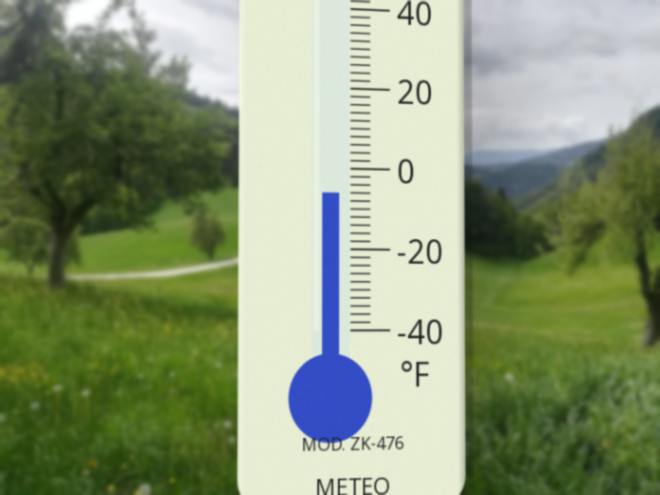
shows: -6 °F
